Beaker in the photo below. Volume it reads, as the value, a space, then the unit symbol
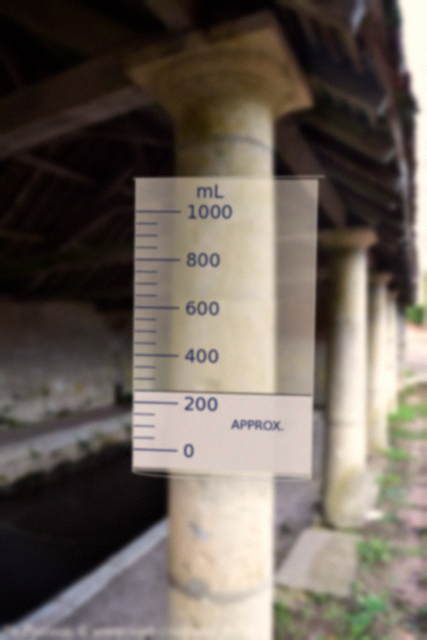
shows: 250 mL
